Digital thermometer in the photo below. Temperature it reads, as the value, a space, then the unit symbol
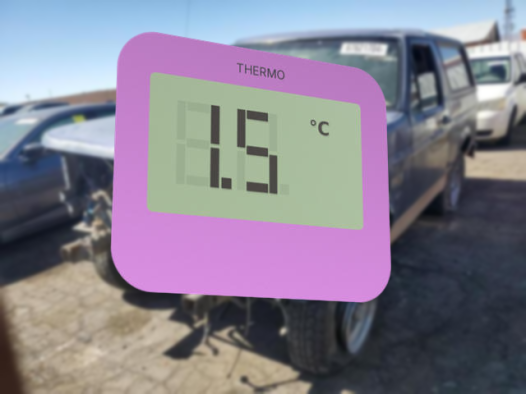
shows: 1.5 °C
